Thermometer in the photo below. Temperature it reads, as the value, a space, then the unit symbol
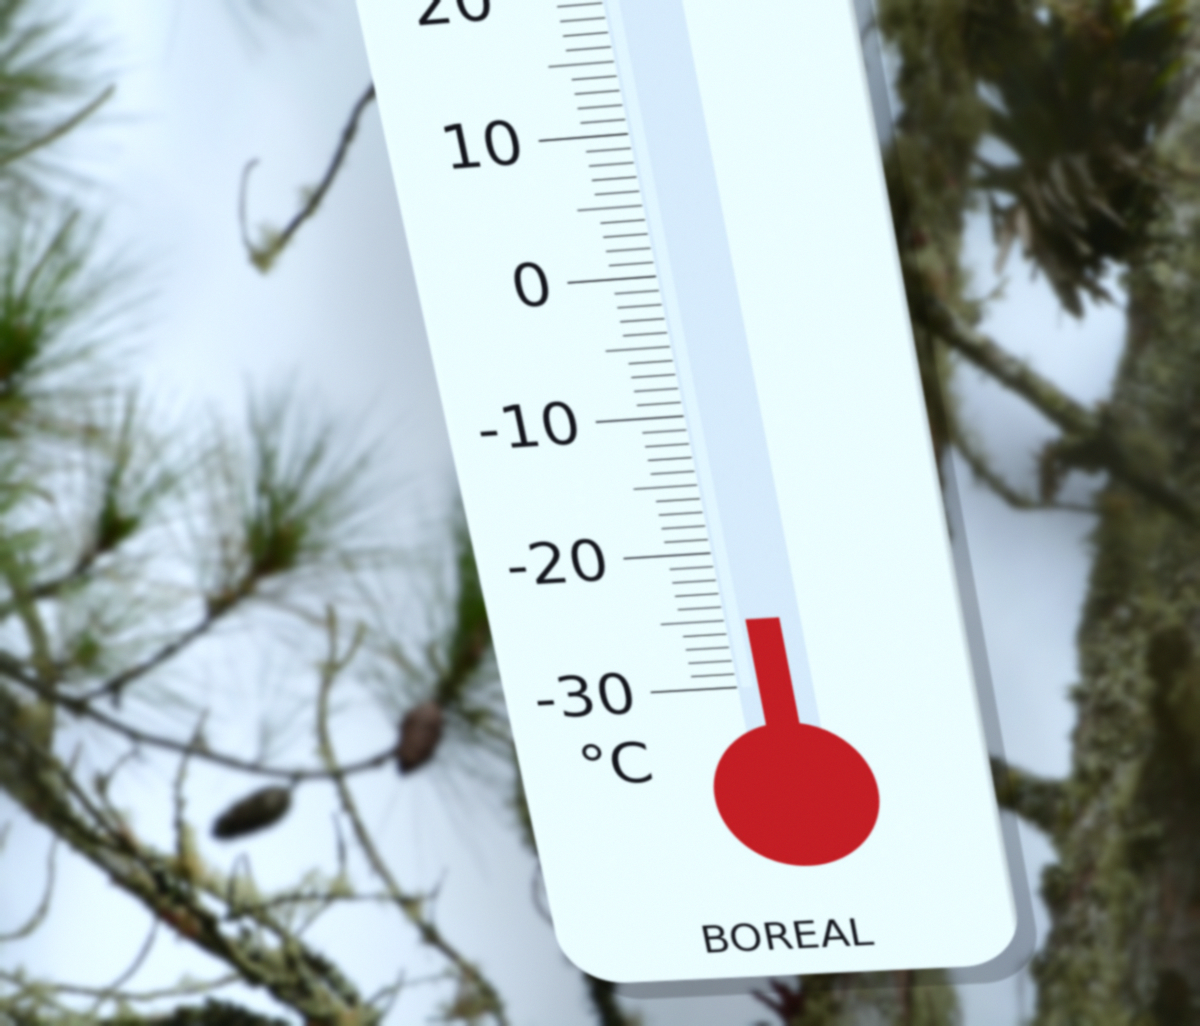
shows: -25 °C
